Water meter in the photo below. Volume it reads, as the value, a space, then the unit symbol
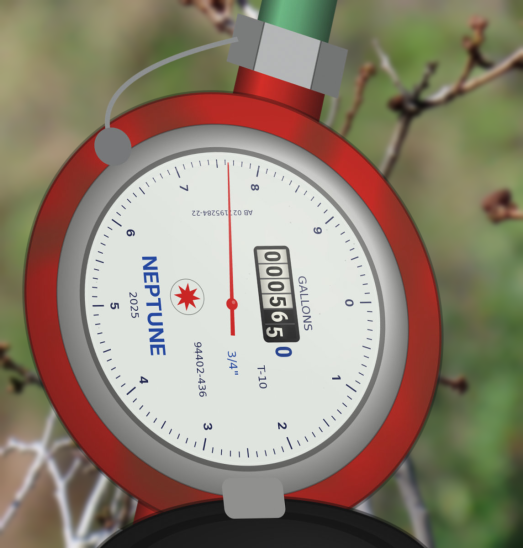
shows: 5647.6 gal
